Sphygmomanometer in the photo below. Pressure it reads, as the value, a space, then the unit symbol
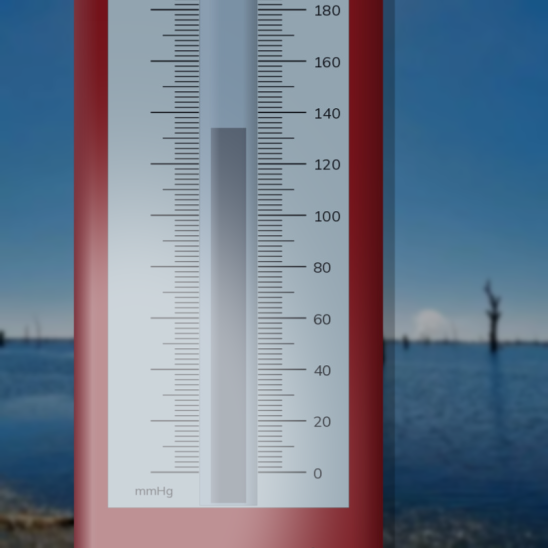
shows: 134 mmHg
